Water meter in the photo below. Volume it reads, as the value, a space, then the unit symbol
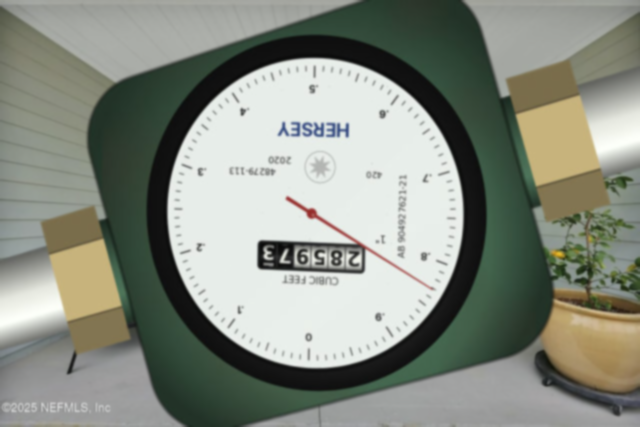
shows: 285972.83 ft³
